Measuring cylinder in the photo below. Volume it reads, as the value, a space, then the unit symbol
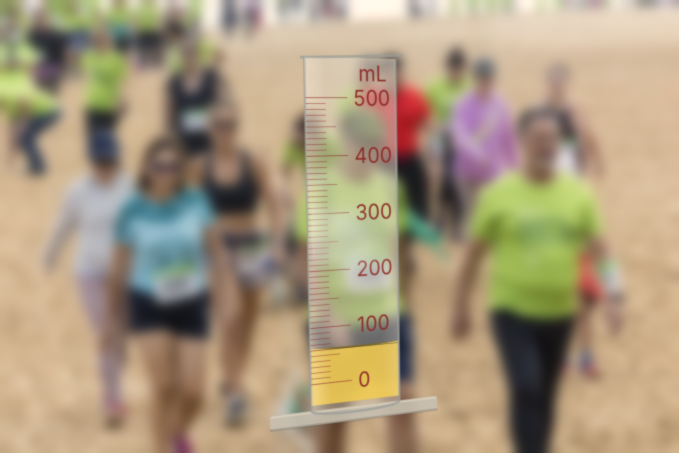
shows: 60 mL
